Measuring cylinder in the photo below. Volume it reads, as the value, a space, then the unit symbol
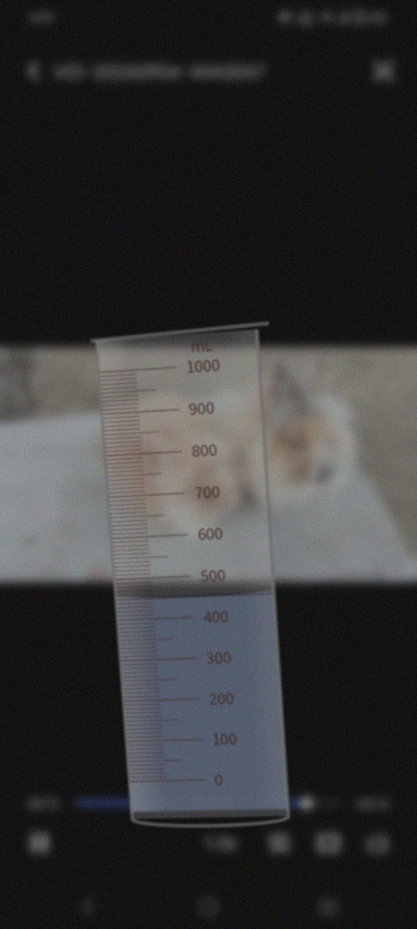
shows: 450 mL
